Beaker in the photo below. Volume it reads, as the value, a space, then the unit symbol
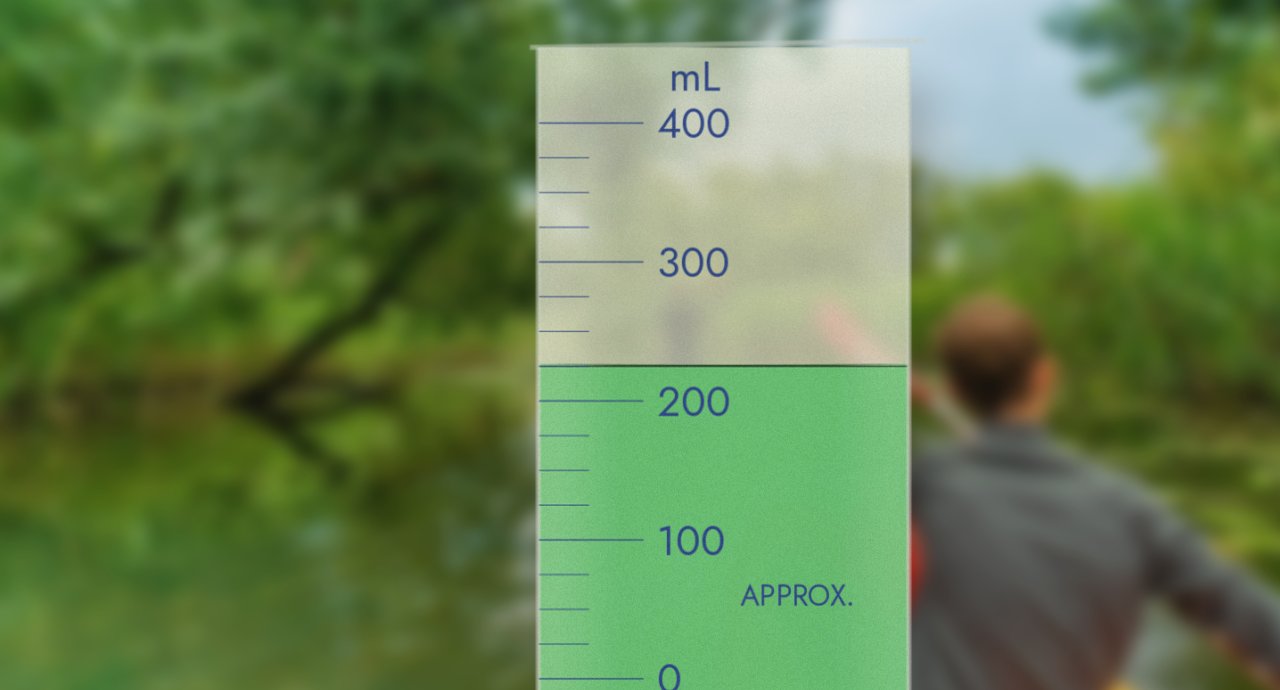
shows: 225 mL
